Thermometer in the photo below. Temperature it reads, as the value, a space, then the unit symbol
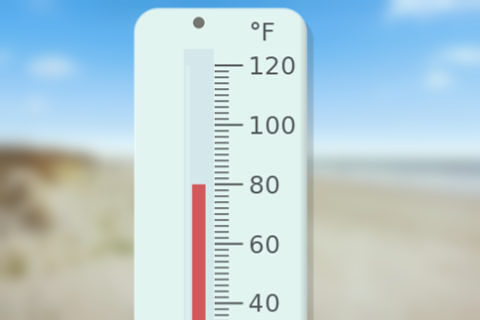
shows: 80 °F
